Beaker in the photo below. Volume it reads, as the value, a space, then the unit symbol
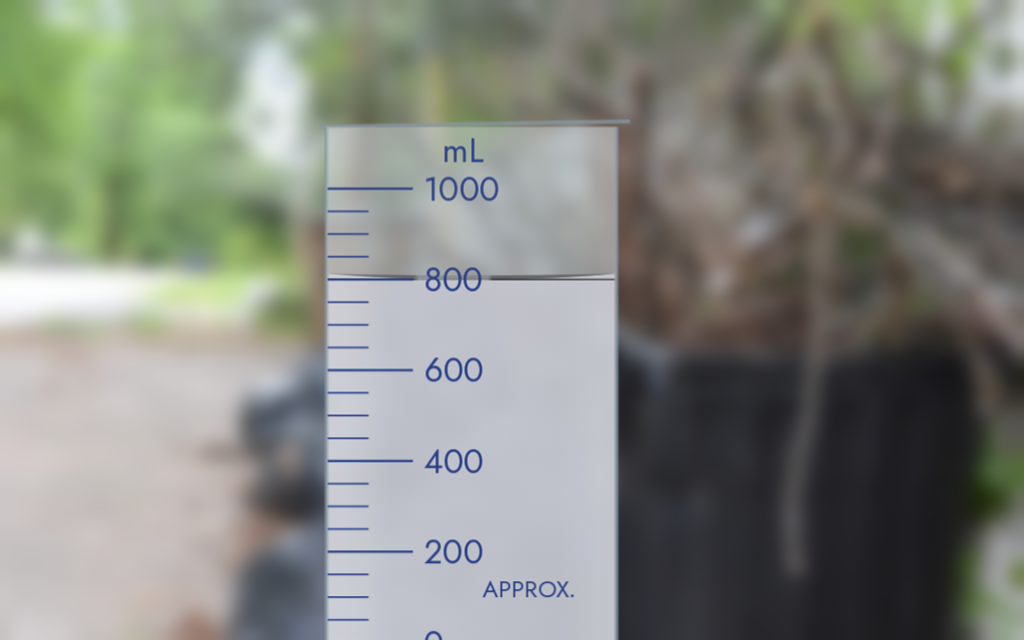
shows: 800 mL
